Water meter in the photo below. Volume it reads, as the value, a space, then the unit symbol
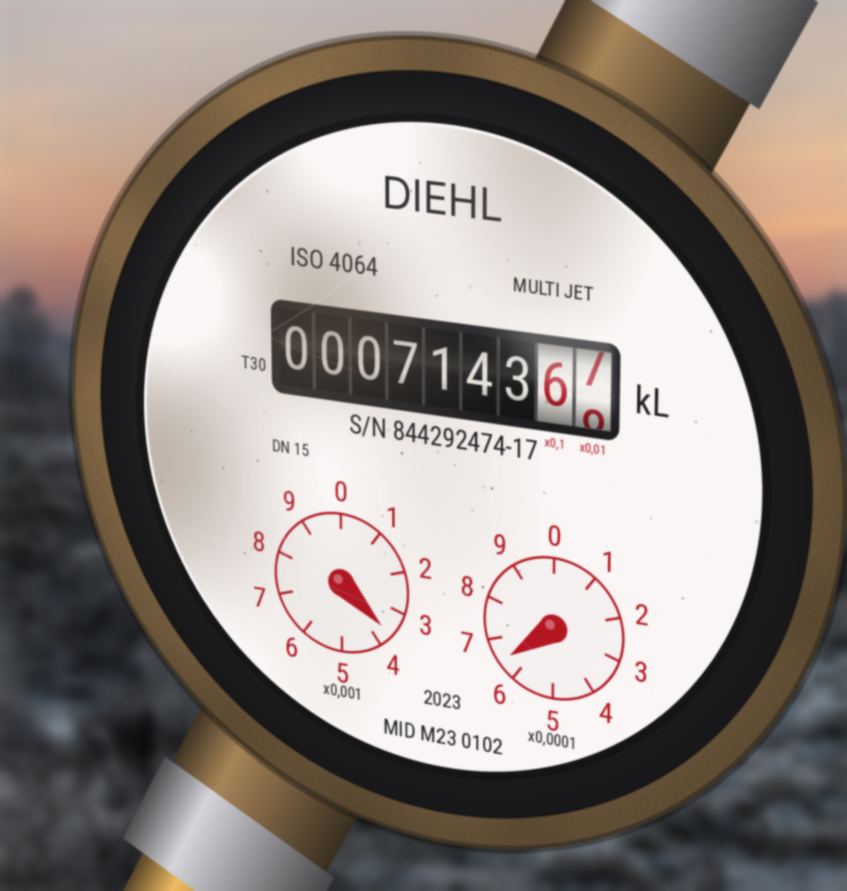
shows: 7143.6736 kL
